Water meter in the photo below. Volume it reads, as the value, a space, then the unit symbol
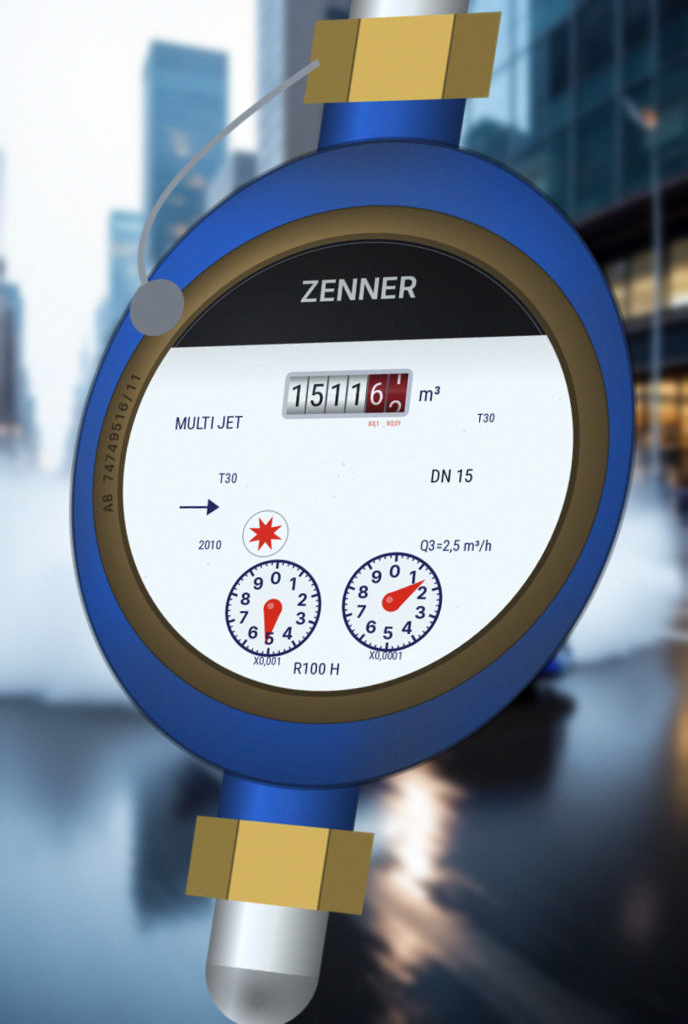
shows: 1511.6151 m³
